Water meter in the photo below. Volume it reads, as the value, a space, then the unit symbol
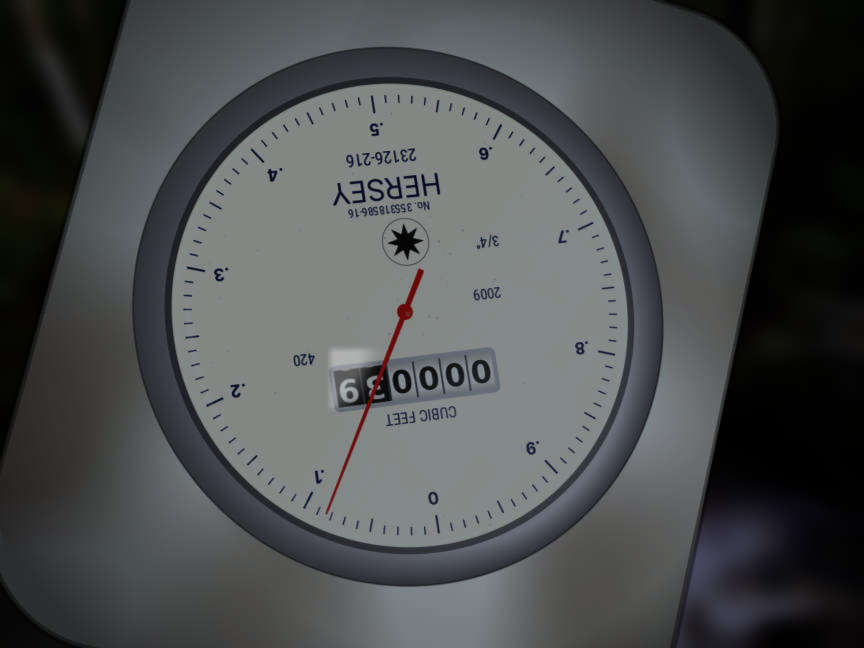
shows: 39.08 ft³
